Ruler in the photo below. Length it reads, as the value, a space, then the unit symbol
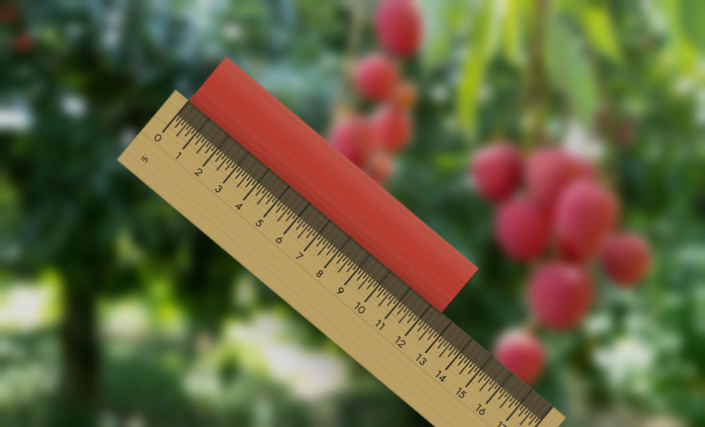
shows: 12.5 in
